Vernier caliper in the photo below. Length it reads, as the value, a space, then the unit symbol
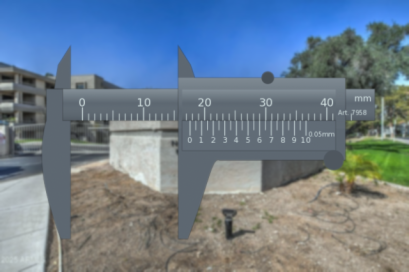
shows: 17.6 mm
